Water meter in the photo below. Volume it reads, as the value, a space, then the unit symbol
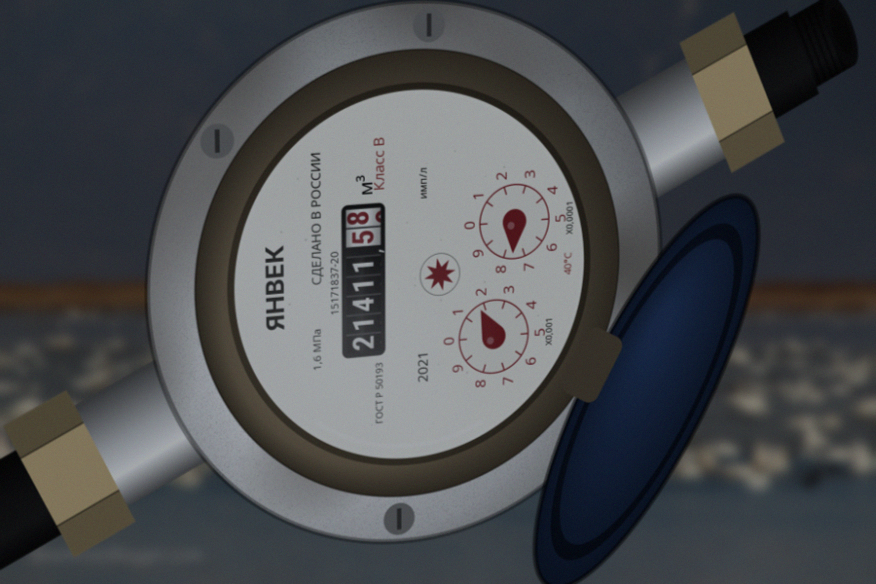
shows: 21411.5817 m³
